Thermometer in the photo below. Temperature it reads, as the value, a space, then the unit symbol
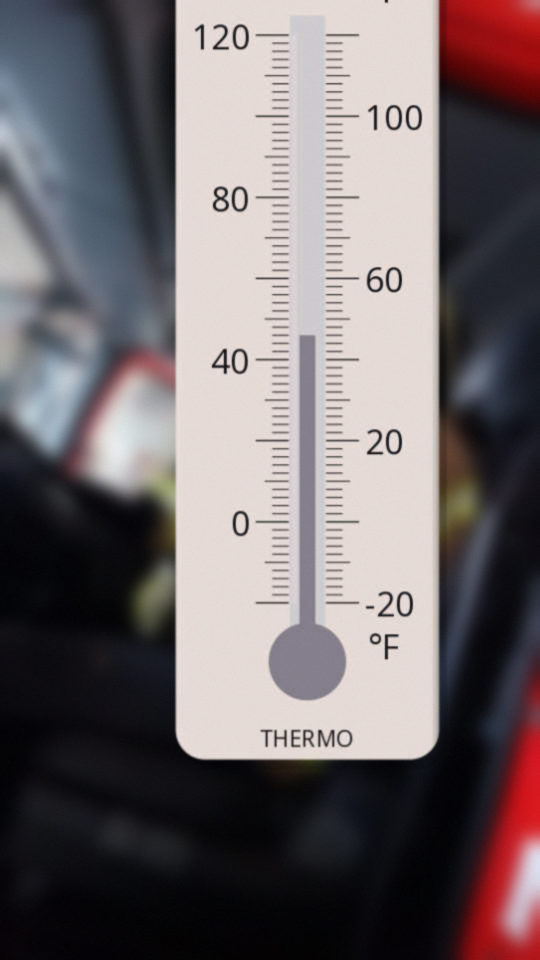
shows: 46 °F
